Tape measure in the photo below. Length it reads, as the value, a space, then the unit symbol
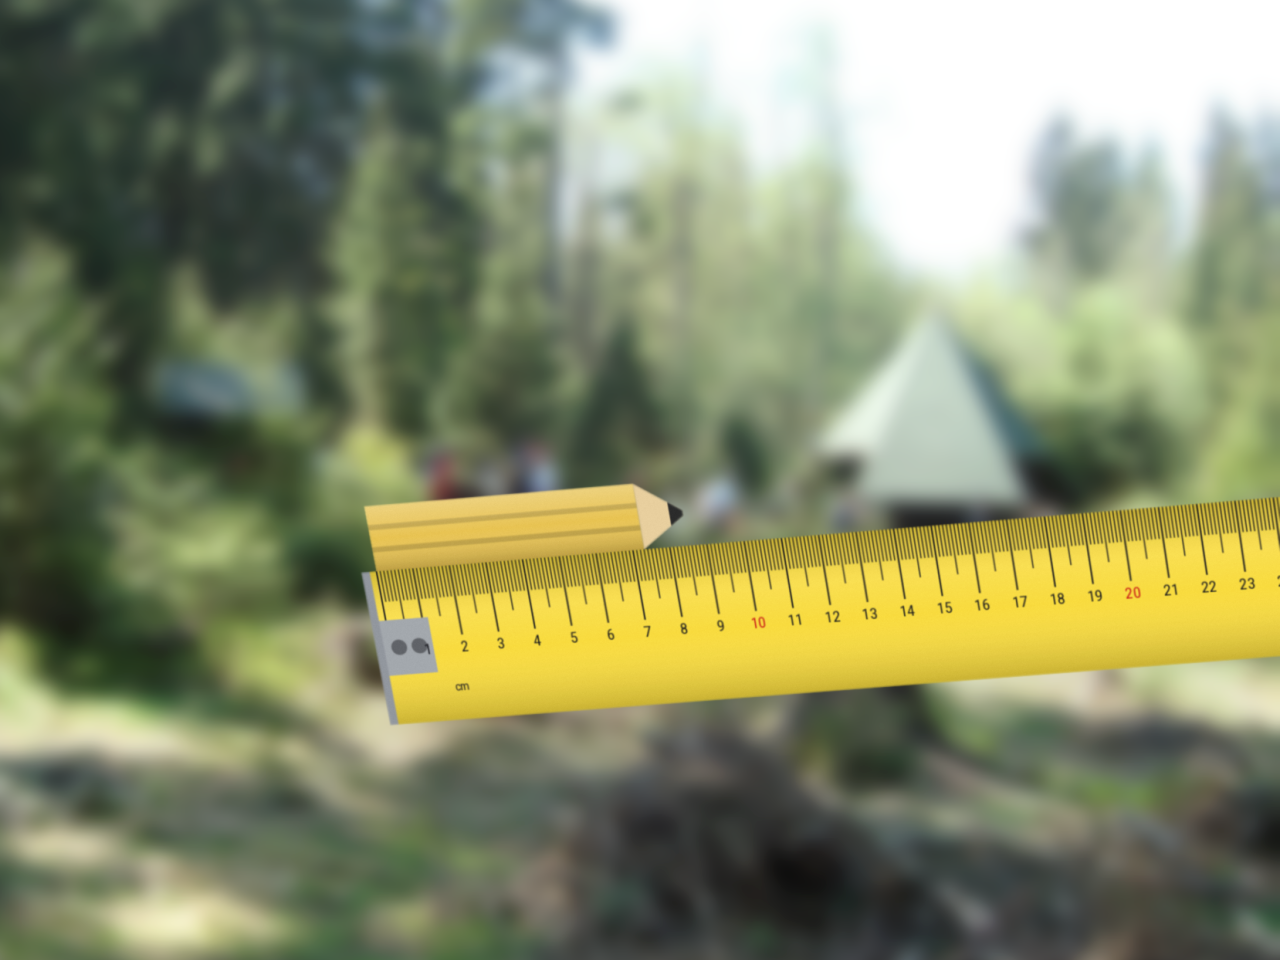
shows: 8.5 cm
